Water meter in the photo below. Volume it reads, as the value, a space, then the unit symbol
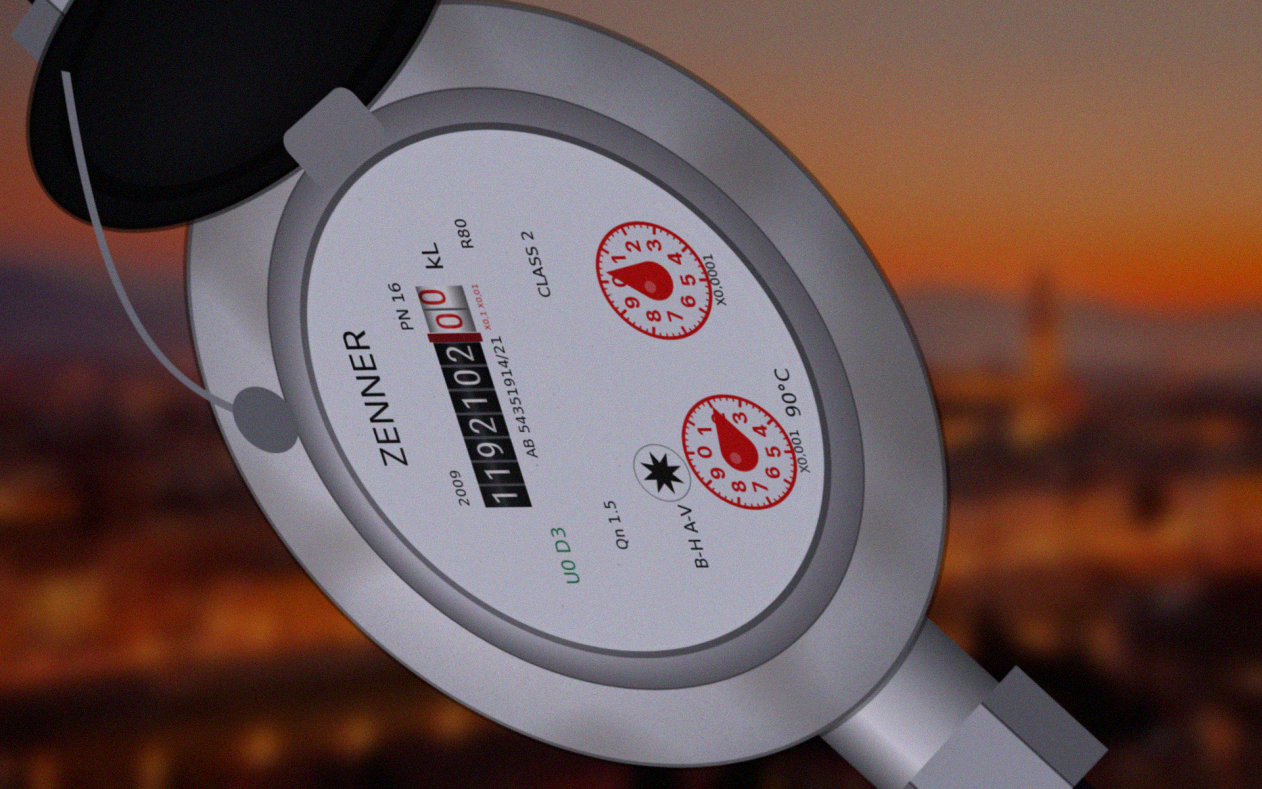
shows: 1192102.0020 kL
